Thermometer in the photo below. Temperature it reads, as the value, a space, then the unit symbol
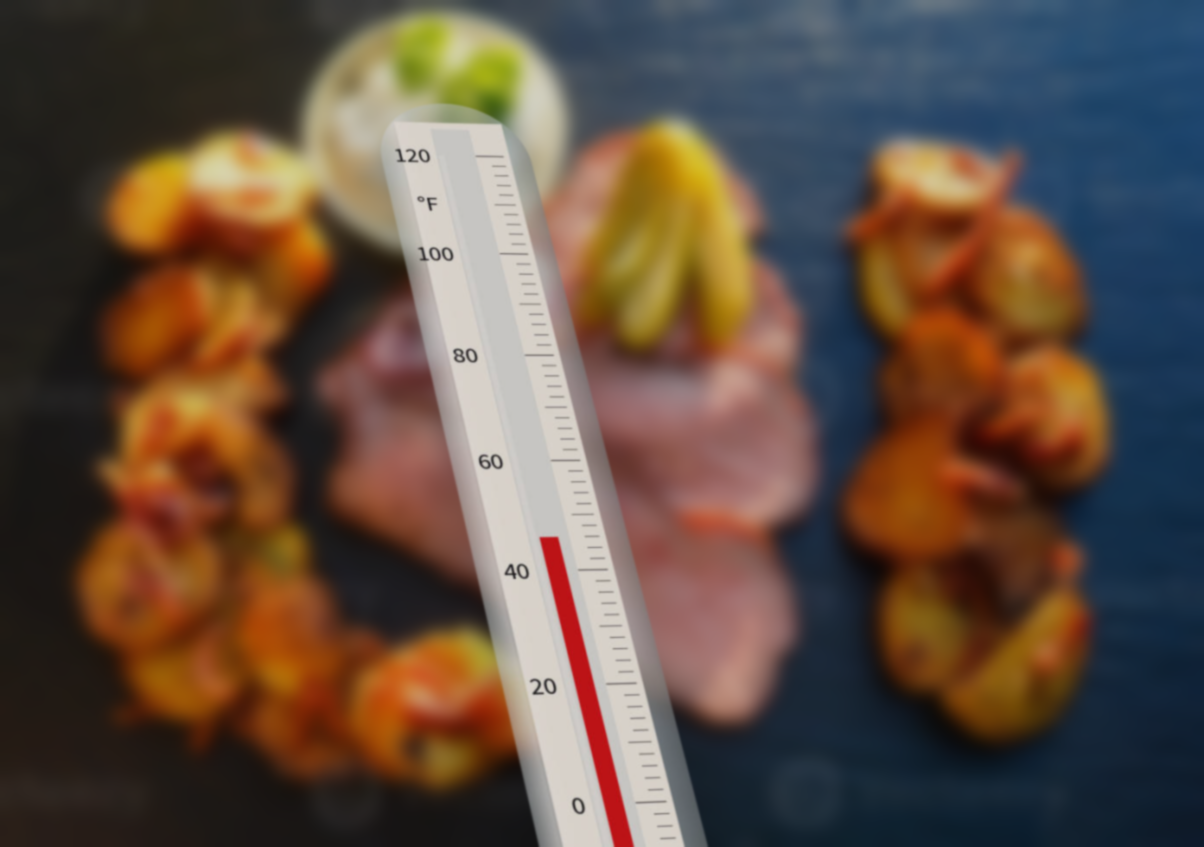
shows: 46 °F
